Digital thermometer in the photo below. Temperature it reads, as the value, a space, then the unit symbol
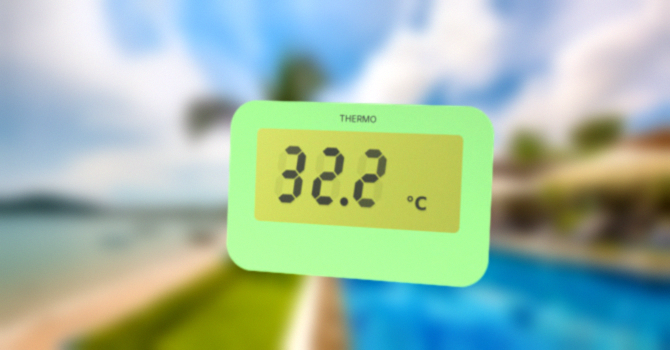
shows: 32.2 °C
